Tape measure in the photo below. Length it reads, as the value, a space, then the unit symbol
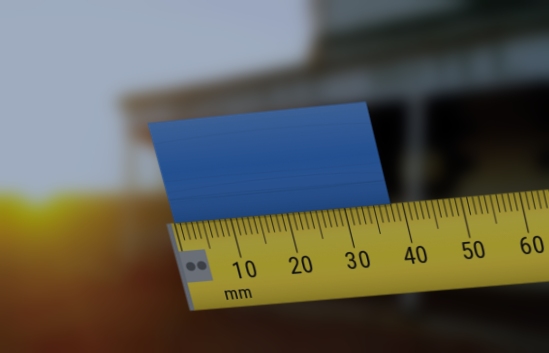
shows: 38 mm
